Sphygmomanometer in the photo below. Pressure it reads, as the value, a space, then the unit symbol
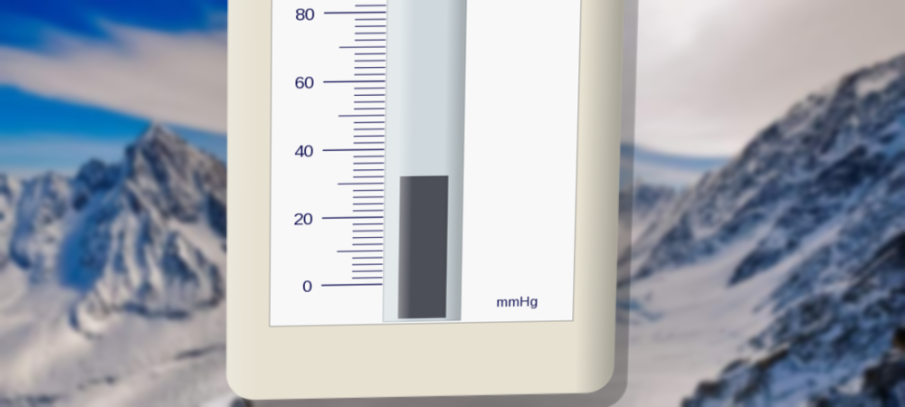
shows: 32 mmHg
